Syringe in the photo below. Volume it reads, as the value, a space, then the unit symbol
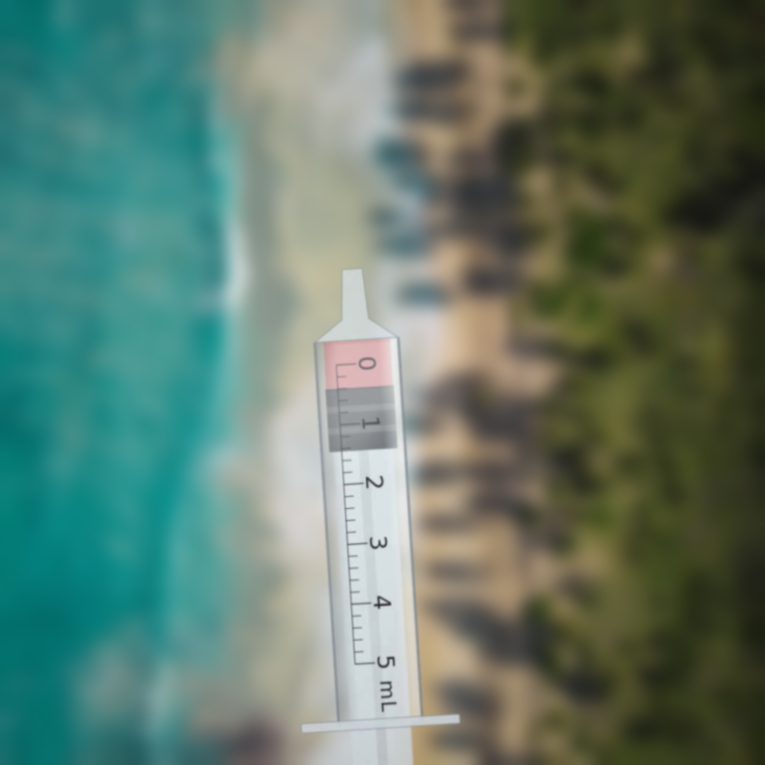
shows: 0.4 mL
